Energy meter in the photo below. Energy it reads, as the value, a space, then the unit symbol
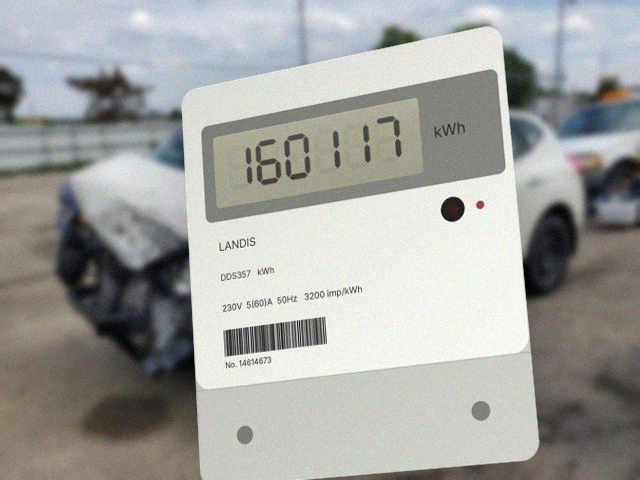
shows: 160117 kWh
